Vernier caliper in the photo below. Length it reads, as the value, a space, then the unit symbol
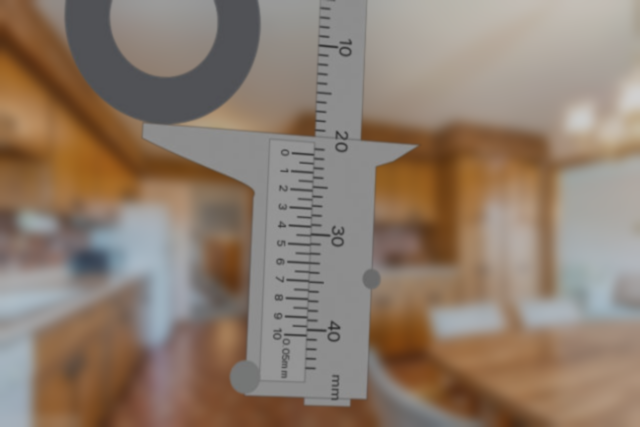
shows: 21.6 mm
